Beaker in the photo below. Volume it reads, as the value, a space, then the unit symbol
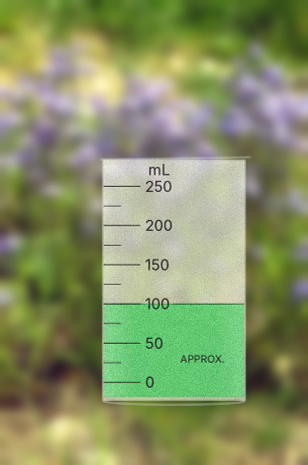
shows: 100 mL
